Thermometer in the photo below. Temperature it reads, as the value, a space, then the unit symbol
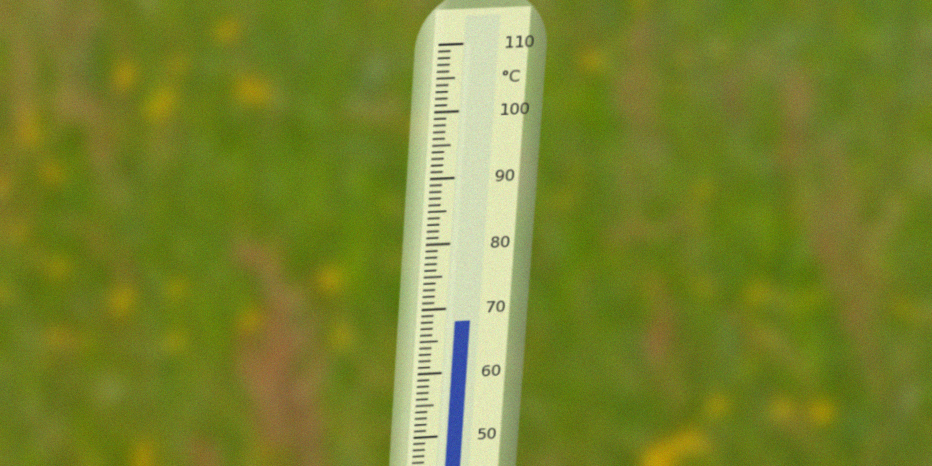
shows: 68 °C
